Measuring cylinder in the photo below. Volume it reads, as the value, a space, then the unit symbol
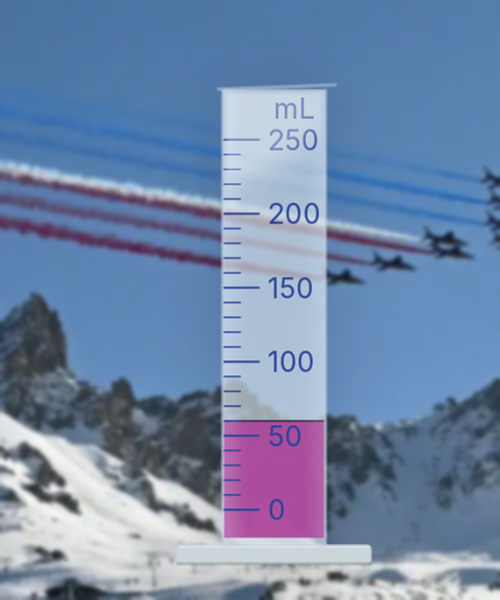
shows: 60 mL
